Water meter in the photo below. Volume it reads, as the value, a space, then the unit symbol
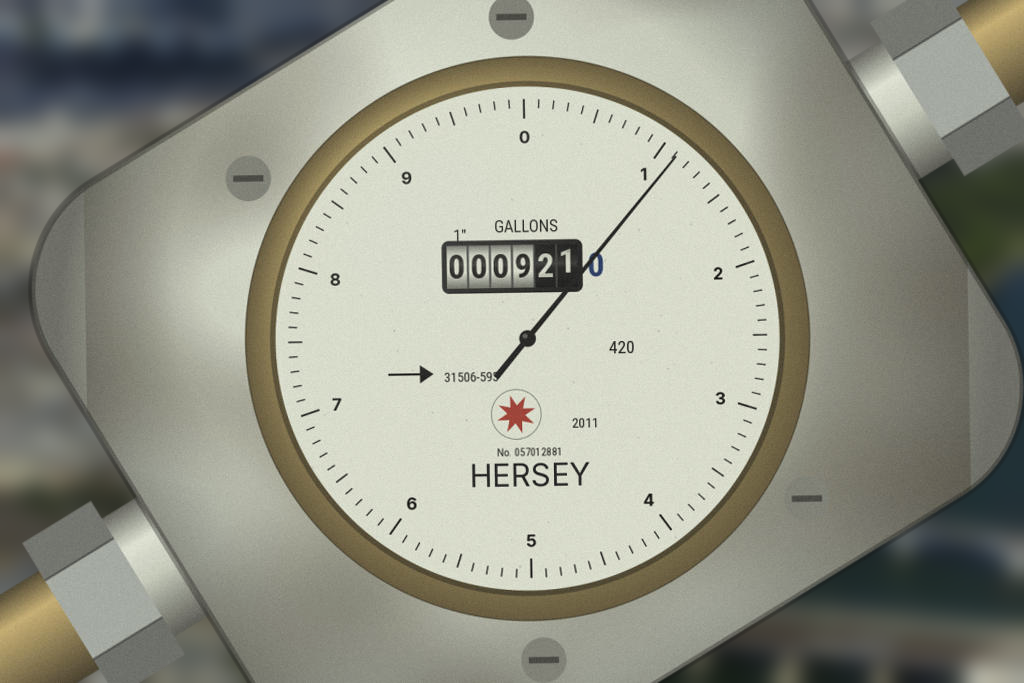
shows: 9211.1 gal
